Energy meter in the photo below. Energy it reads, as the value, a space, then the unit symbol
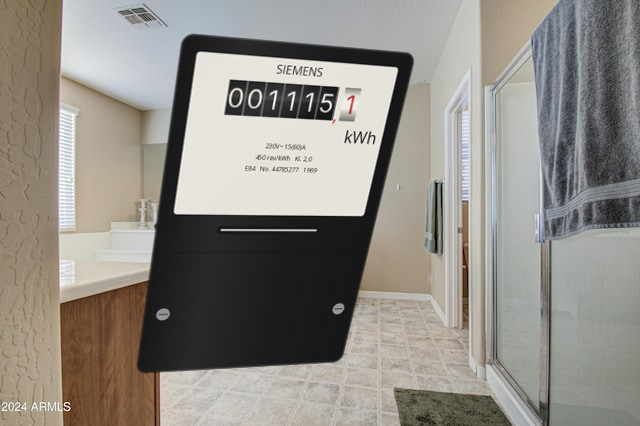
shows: 1115.1 kWh
